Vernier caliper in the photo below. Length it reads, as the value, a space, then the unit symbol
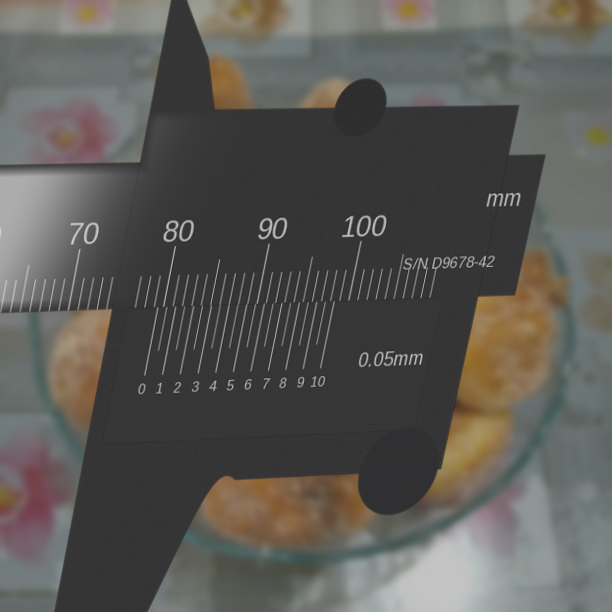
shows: 79.4 mm
